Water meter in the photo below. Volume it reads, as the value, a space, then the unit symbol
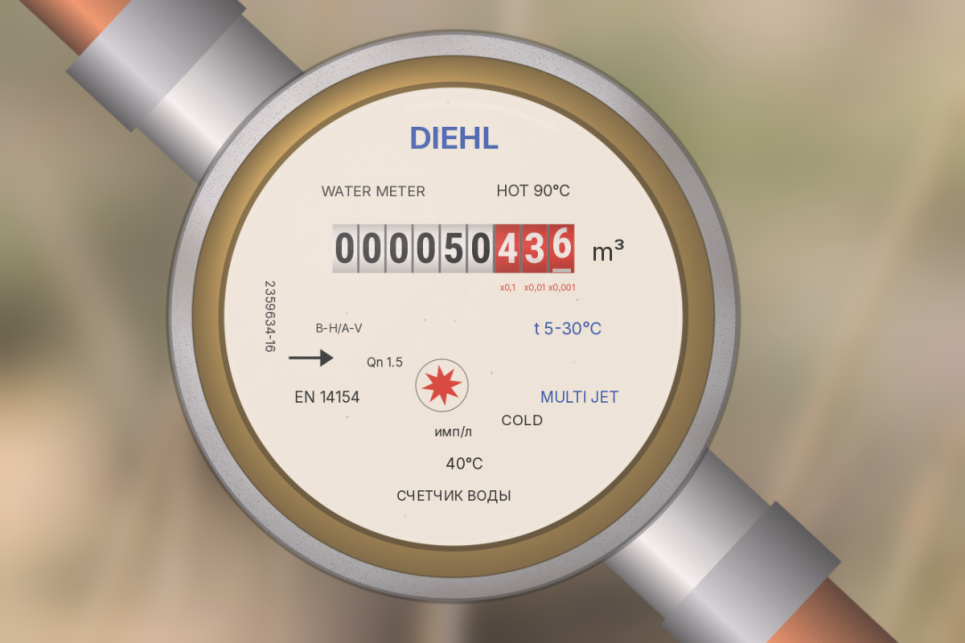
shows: 50.436 m³
